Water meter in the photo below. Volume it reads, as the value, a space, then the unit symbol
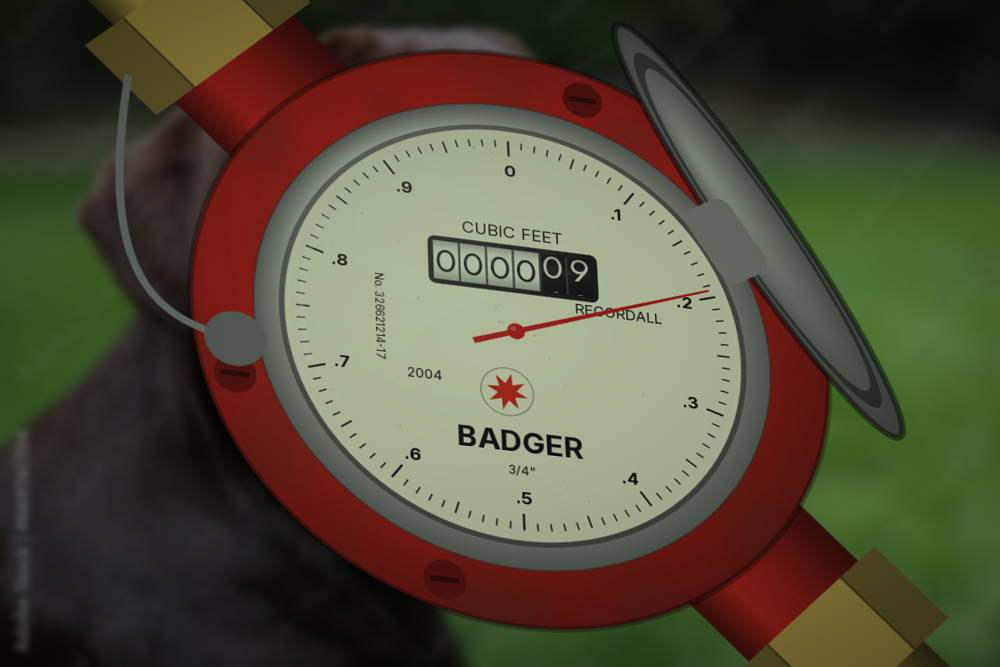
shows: 9.19 ft³
